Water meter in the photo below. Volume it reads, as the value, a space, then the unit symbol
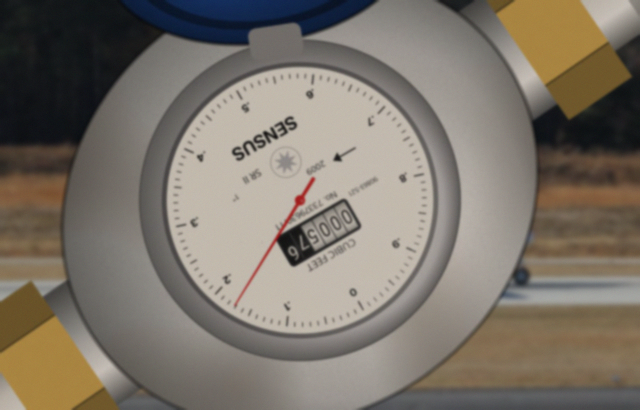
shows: 576.17 ft³
